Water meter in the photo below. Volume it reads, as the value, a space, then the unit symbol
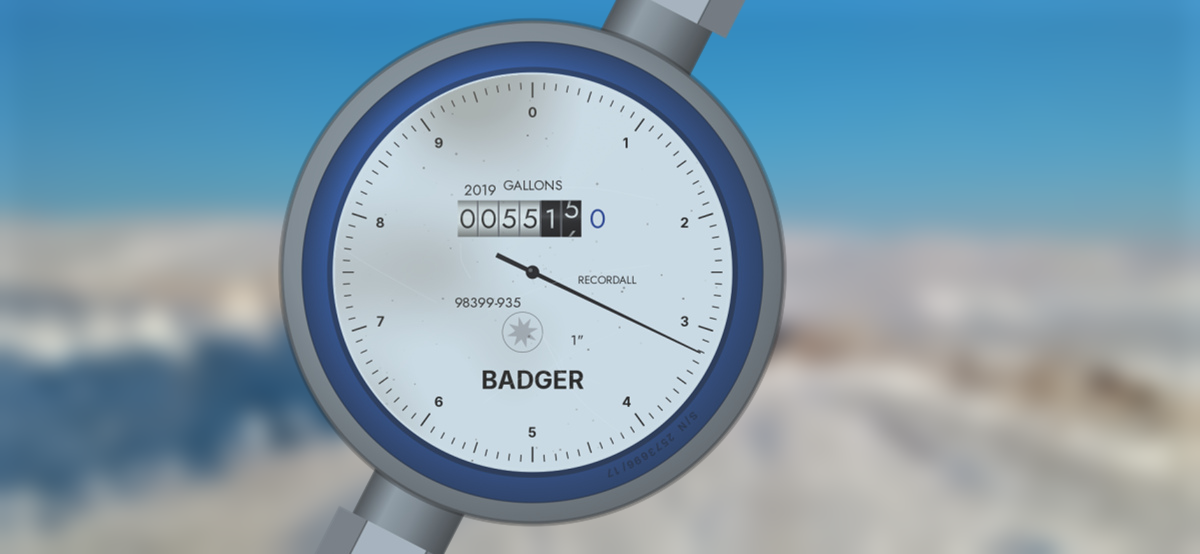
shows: 55153.2 gal
